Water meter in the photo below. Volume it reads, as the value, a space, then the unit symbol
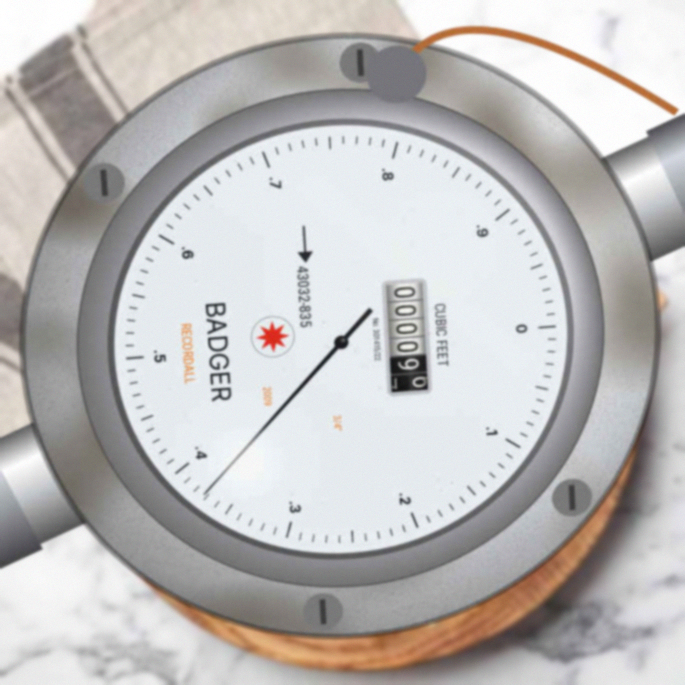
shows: 96.37 ft³
